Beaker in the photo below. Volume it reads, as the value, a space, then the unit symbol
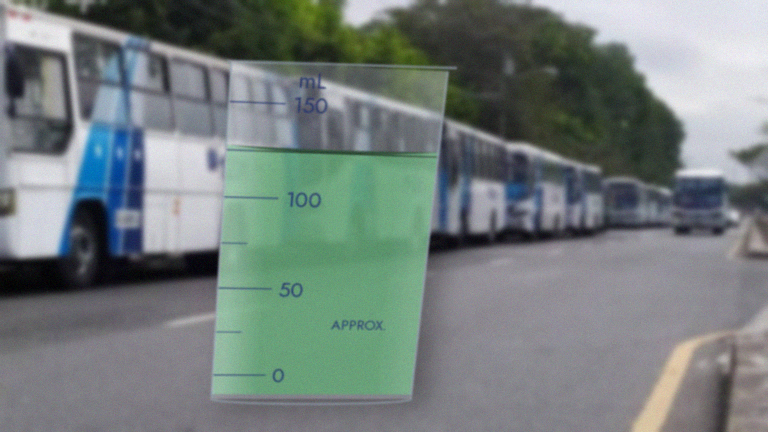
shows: 125 mL
